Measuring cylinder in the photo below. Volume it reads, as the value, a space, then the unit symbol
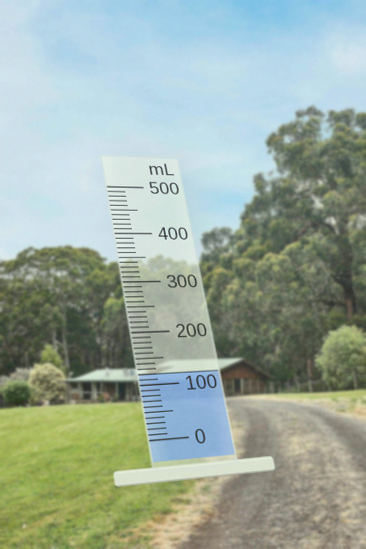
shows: 120 mL
